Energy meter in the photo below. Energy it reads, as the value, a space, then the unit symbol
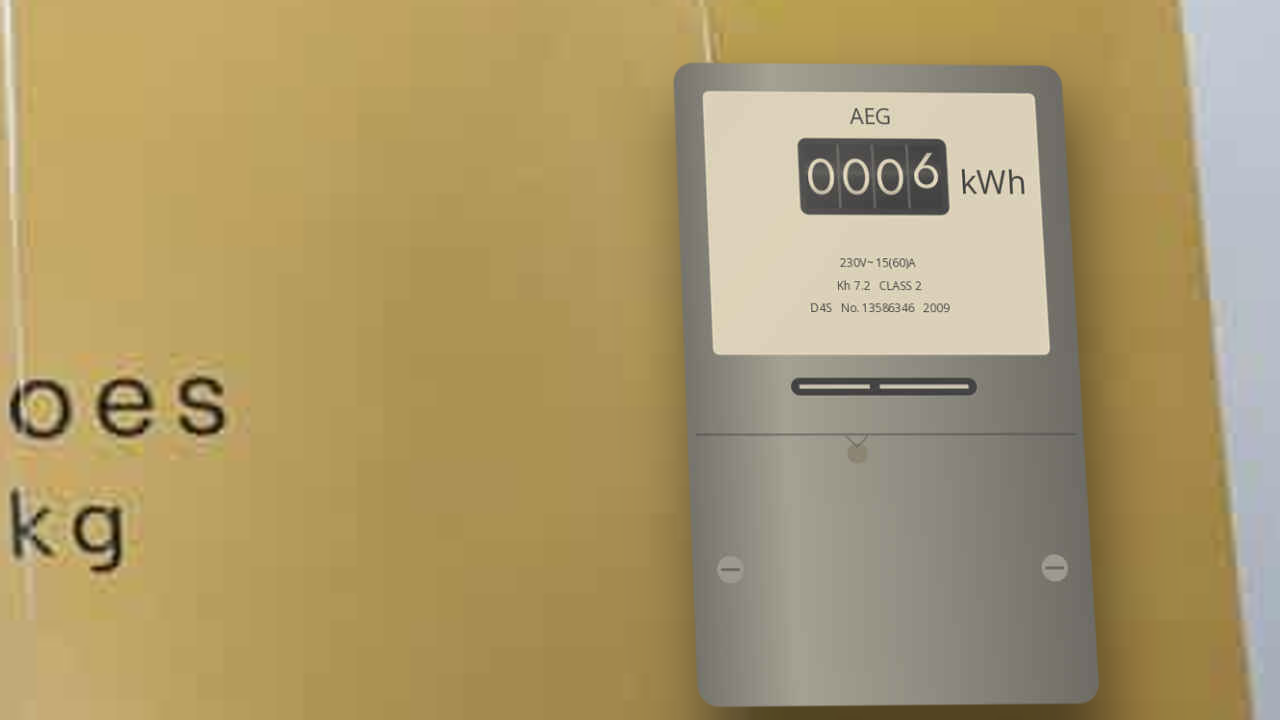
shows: 6 kWh
